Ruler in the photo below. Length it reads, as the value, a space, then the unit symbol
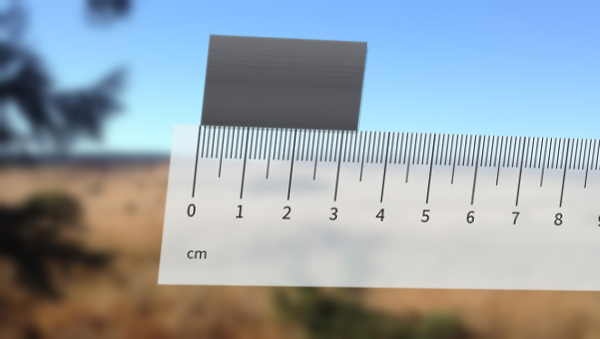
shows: 3.3 cm
